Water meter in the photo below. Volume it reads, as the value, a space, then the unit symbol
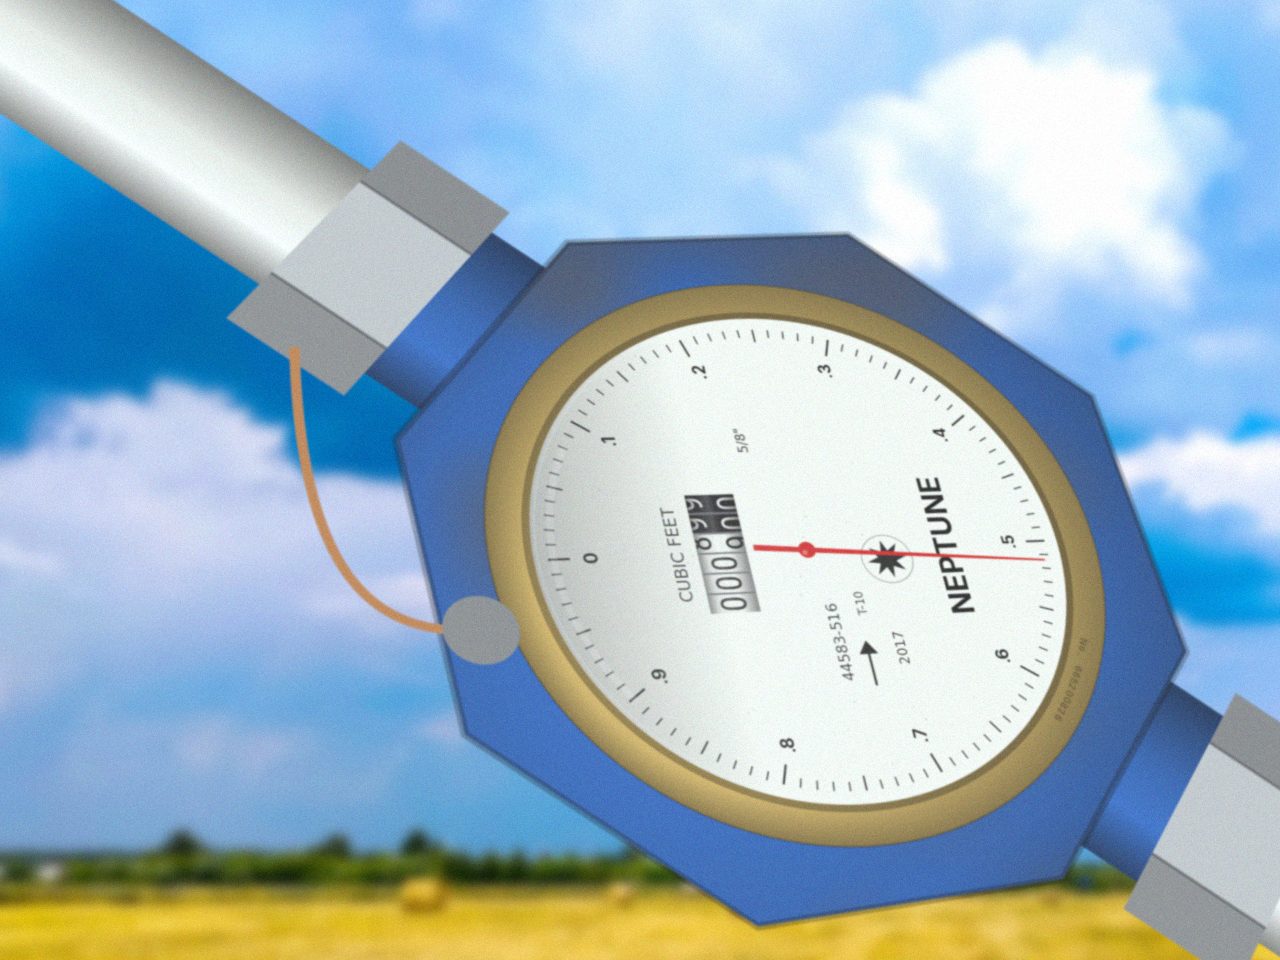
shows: 899.51 ft³
